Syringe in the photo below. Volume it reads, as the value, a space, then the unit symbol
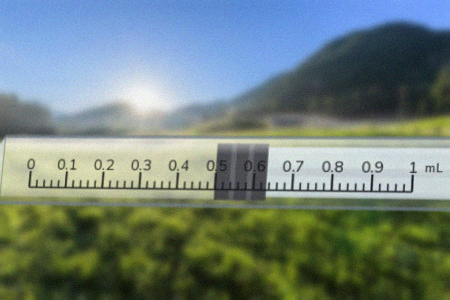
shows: 0.5 mL
